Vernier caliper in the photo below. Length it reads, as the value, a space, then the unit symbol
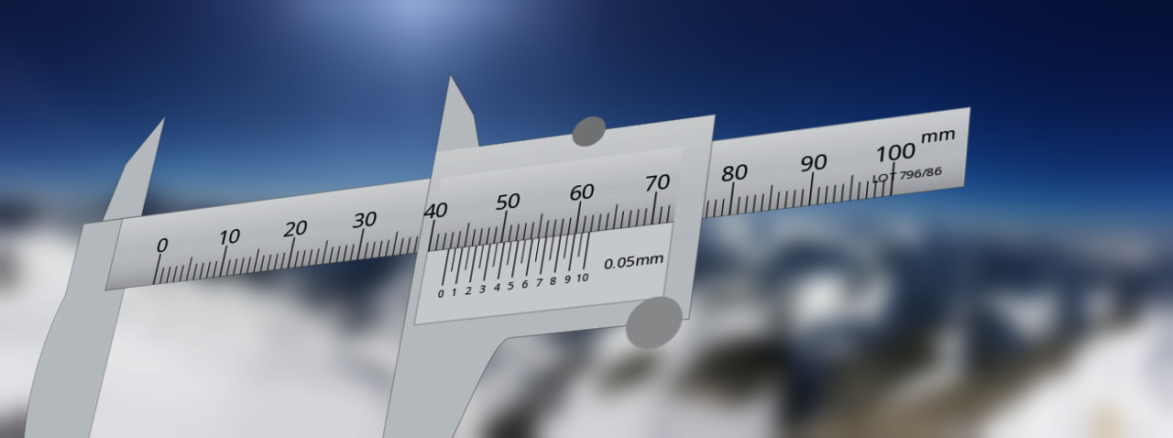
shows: 42.8 mm
